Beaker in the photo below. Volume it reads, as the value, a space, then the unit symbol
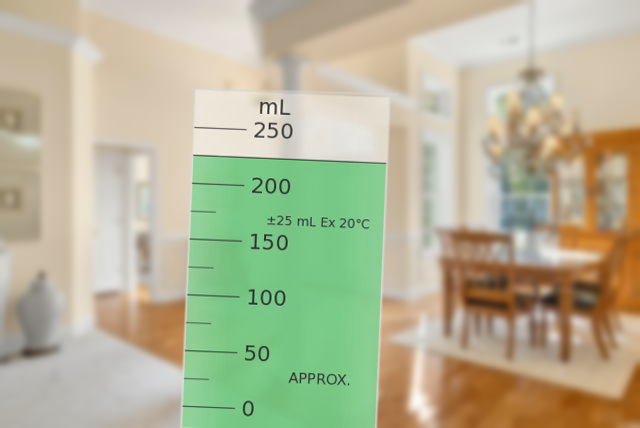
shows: 225 mL
